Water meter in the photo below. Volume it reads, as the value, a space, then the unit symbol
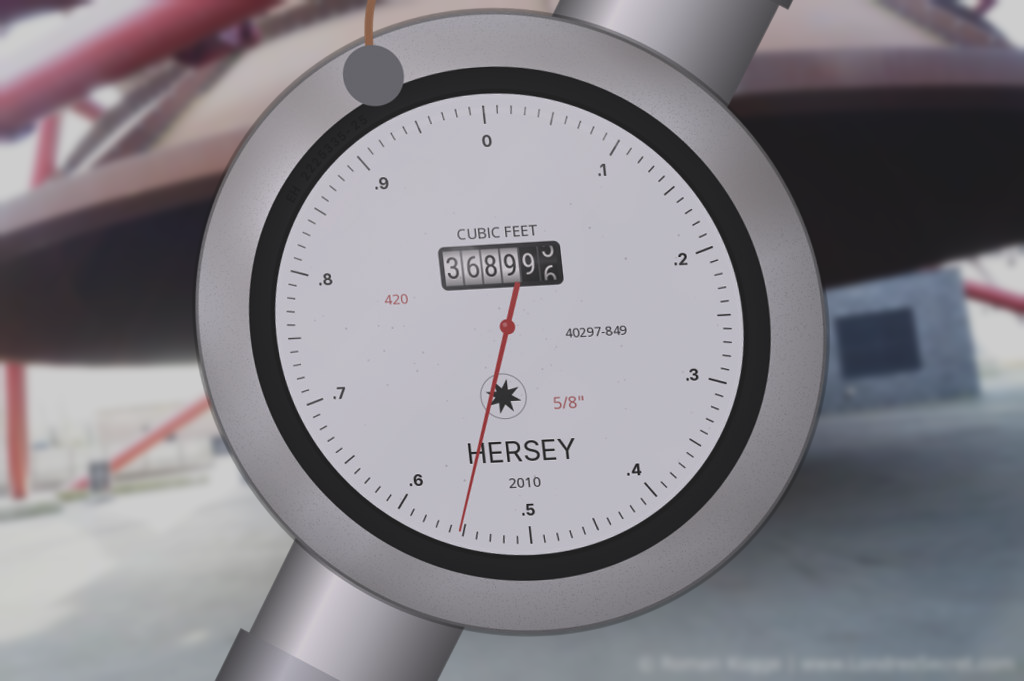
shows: 368995.55 ft³
